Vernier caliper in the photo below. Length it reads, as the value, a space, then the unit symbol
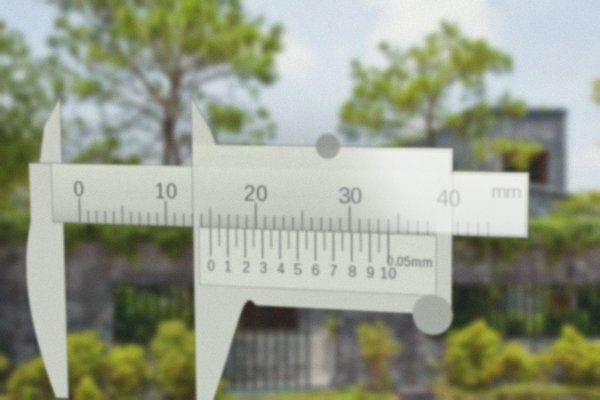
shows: 15.0 mm
